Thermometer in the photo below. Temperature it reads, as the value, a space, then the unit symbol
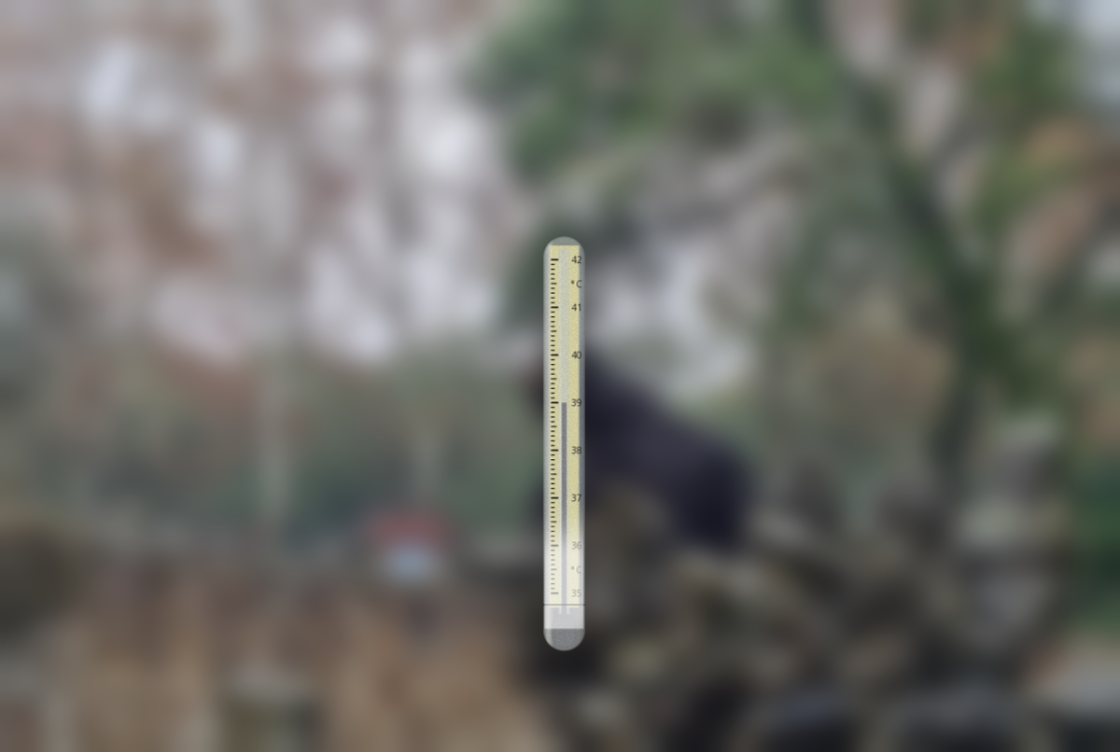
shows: 39 °C
